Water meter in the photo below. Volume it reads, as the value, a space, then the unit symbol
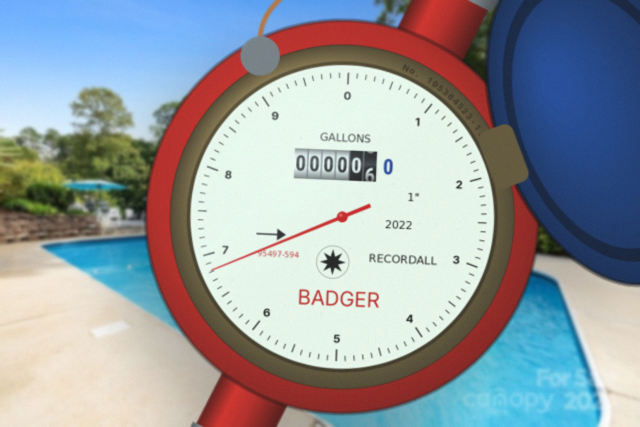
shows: 56.8 gal
